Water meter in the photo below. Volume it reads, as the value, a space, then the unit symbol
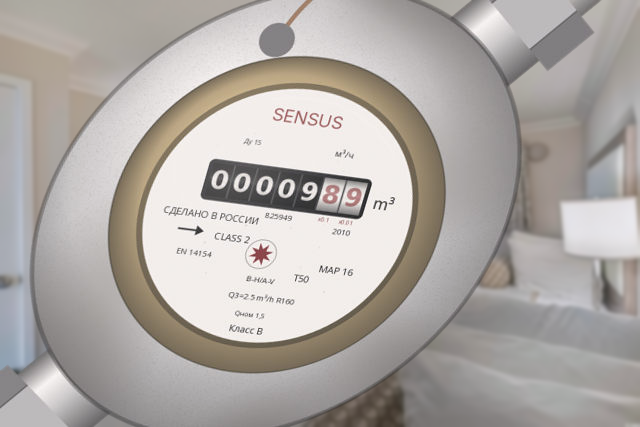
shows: 9.89 m³
